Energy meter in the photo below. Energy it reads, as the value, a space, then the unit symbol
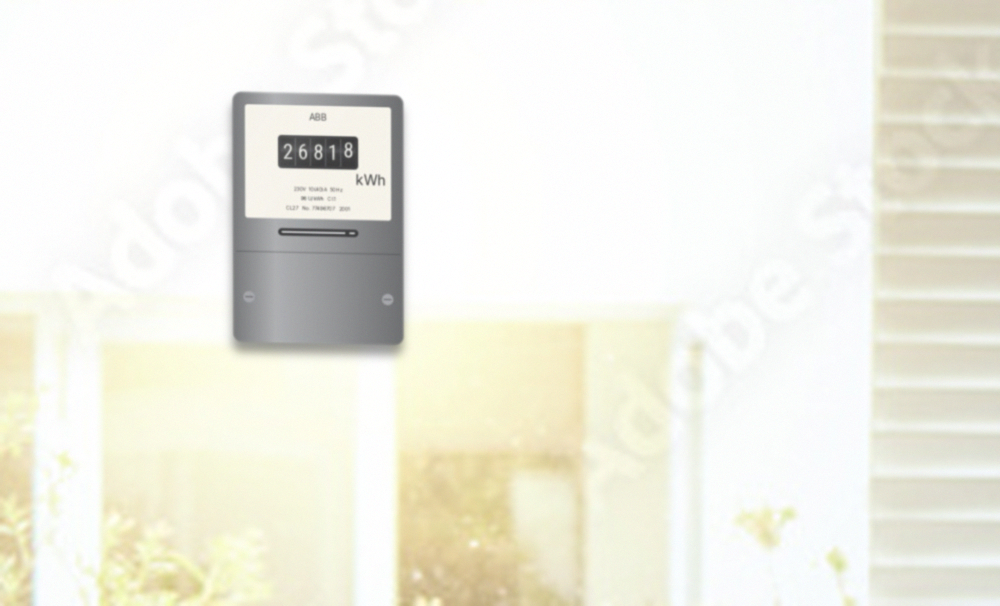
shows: 26818 kWh
